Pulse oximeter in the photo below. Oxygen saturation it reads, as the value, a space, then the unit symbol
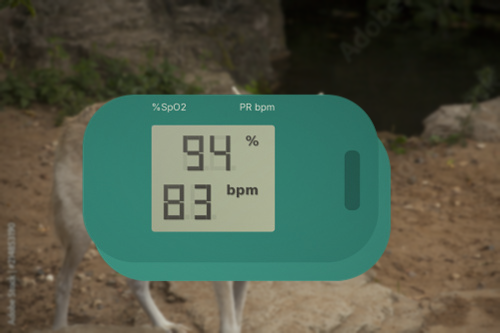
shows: 94 %
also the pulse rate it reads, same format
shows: 83 bpm
